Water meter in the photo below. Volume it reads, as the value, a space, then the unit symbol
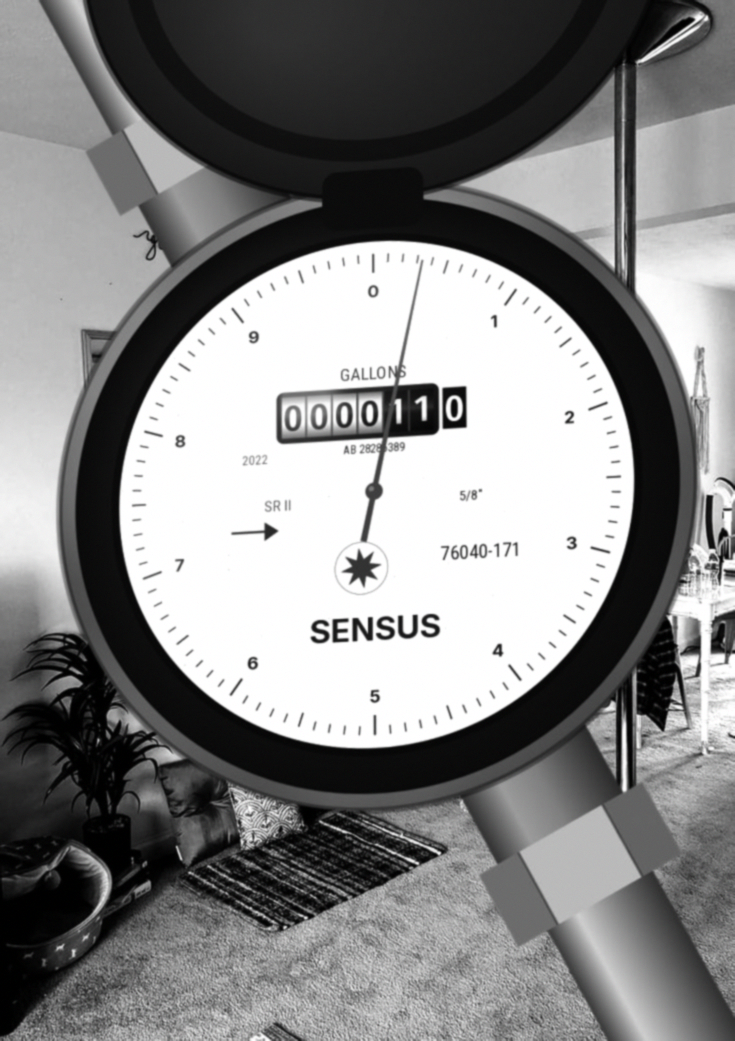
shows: 110.3 gal
